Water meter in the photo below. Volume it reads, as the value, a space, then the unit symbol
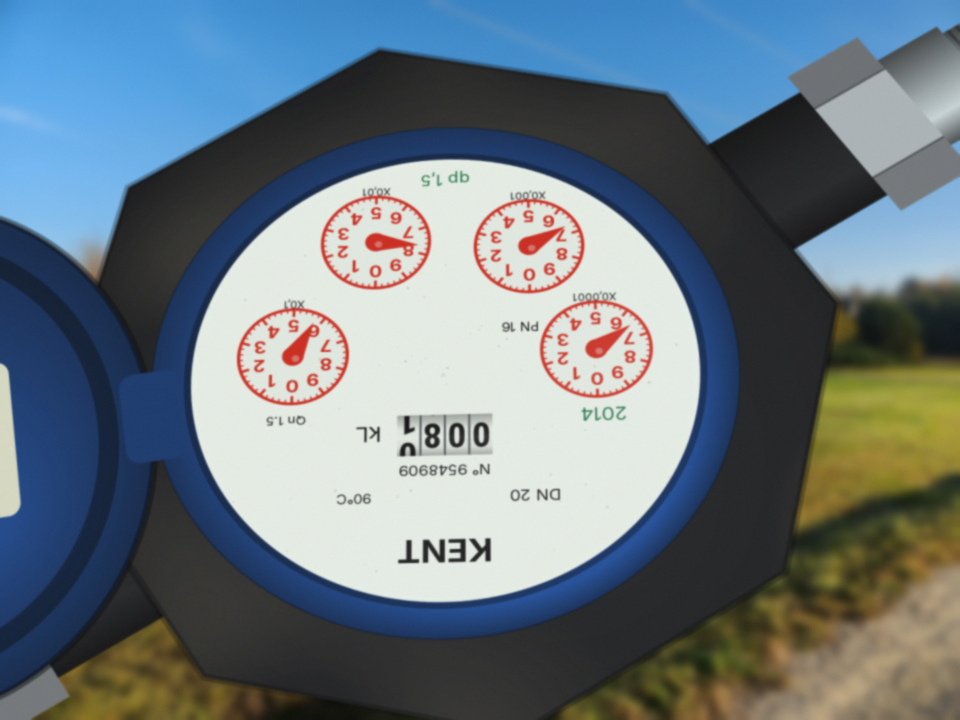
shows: 80.5766 kL
